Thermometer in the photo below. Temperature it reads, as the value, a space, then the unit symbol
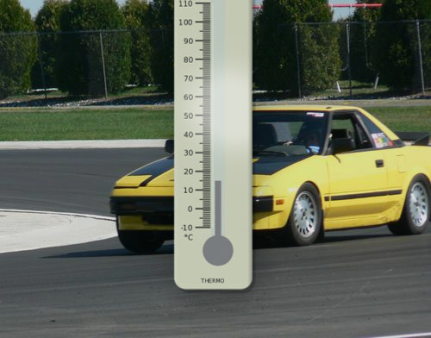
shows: 15 °C
